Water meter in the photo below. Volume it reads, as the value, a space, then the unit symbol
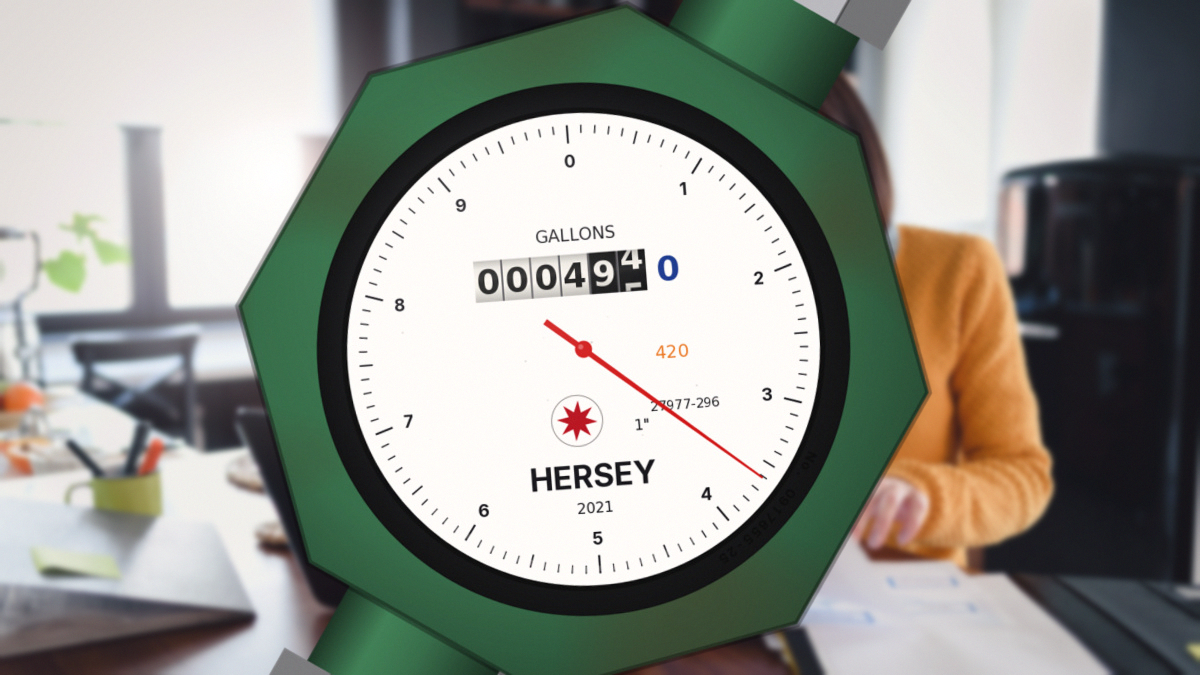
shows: 4943.6 gal
